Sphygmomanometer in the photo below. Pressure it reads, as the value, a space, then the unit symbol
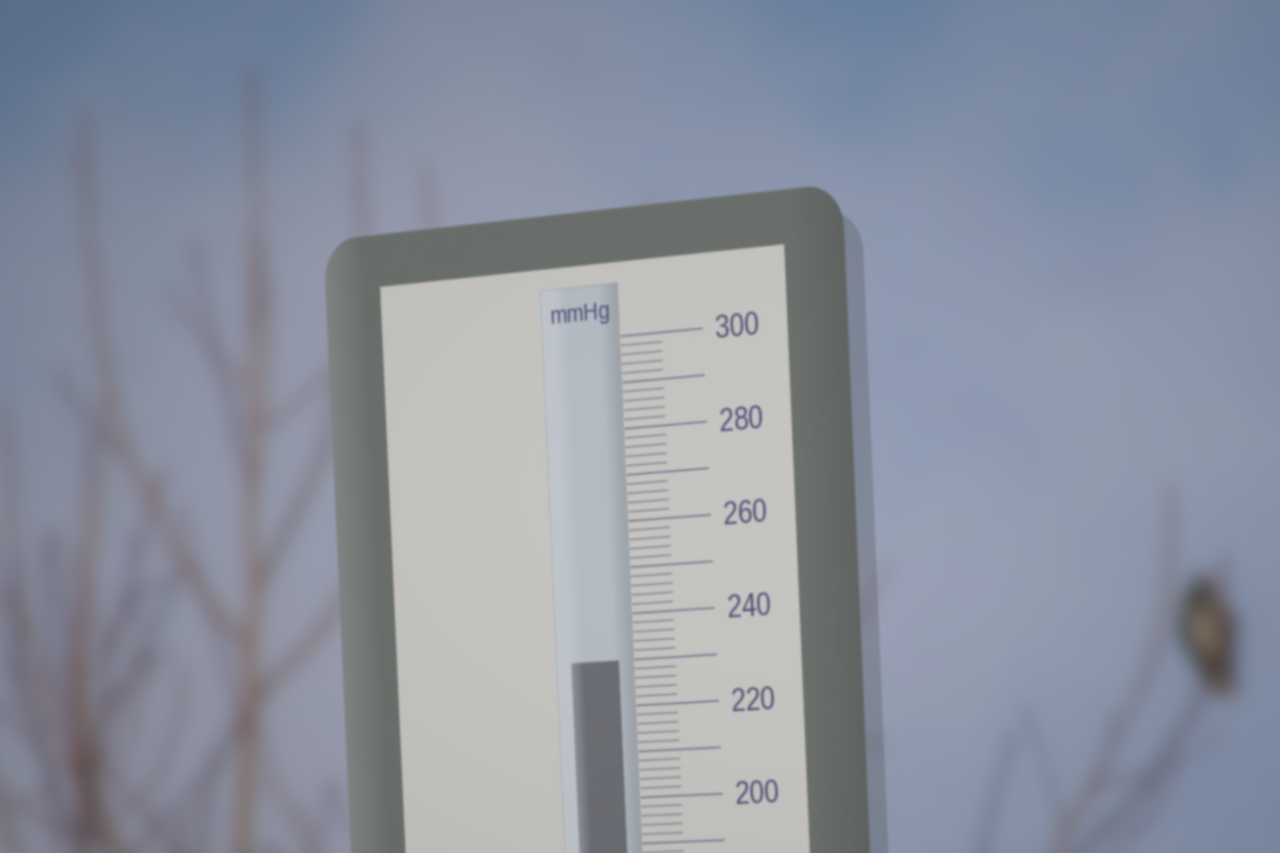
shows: 230 mmHg
